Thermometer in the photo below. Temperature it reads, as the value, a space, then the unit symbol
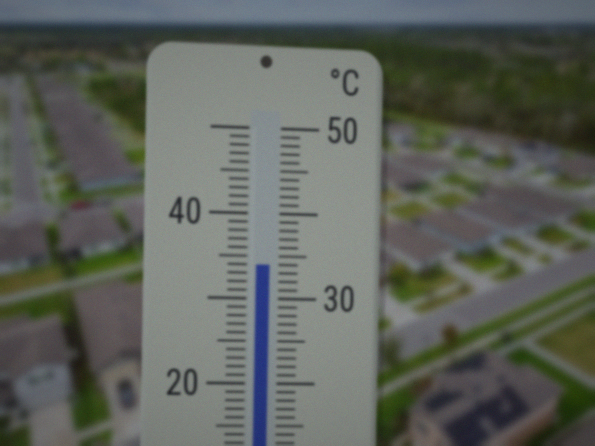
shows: 34 °C
